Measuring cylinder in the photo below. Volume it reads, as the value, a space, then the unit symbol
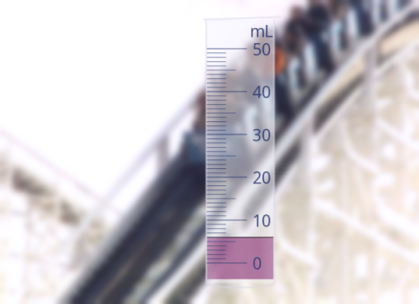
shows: 6 mL
